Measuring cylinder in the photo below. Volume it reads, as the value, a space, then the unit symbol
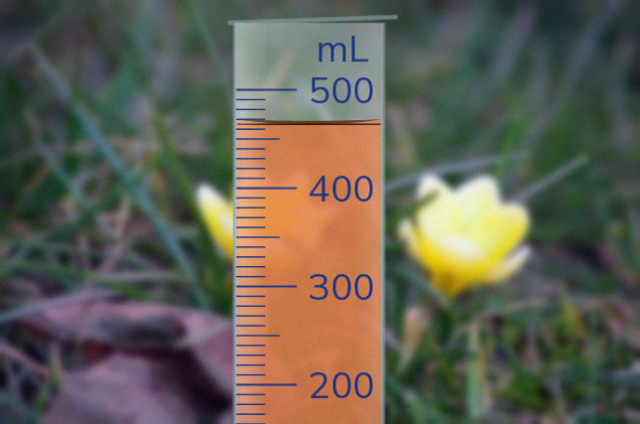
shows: 465 mL
